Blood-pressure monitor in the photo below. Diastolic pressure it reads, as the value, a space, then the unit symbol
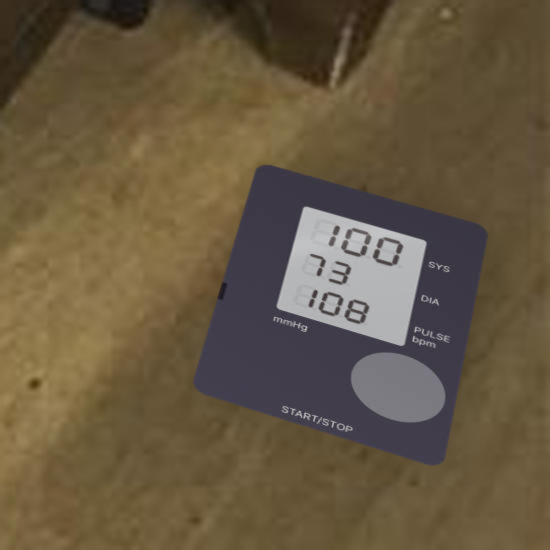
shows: 73 mmHg
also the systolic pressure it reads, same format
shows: 100 mmHg
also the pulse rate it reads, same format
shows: 108 bpm
